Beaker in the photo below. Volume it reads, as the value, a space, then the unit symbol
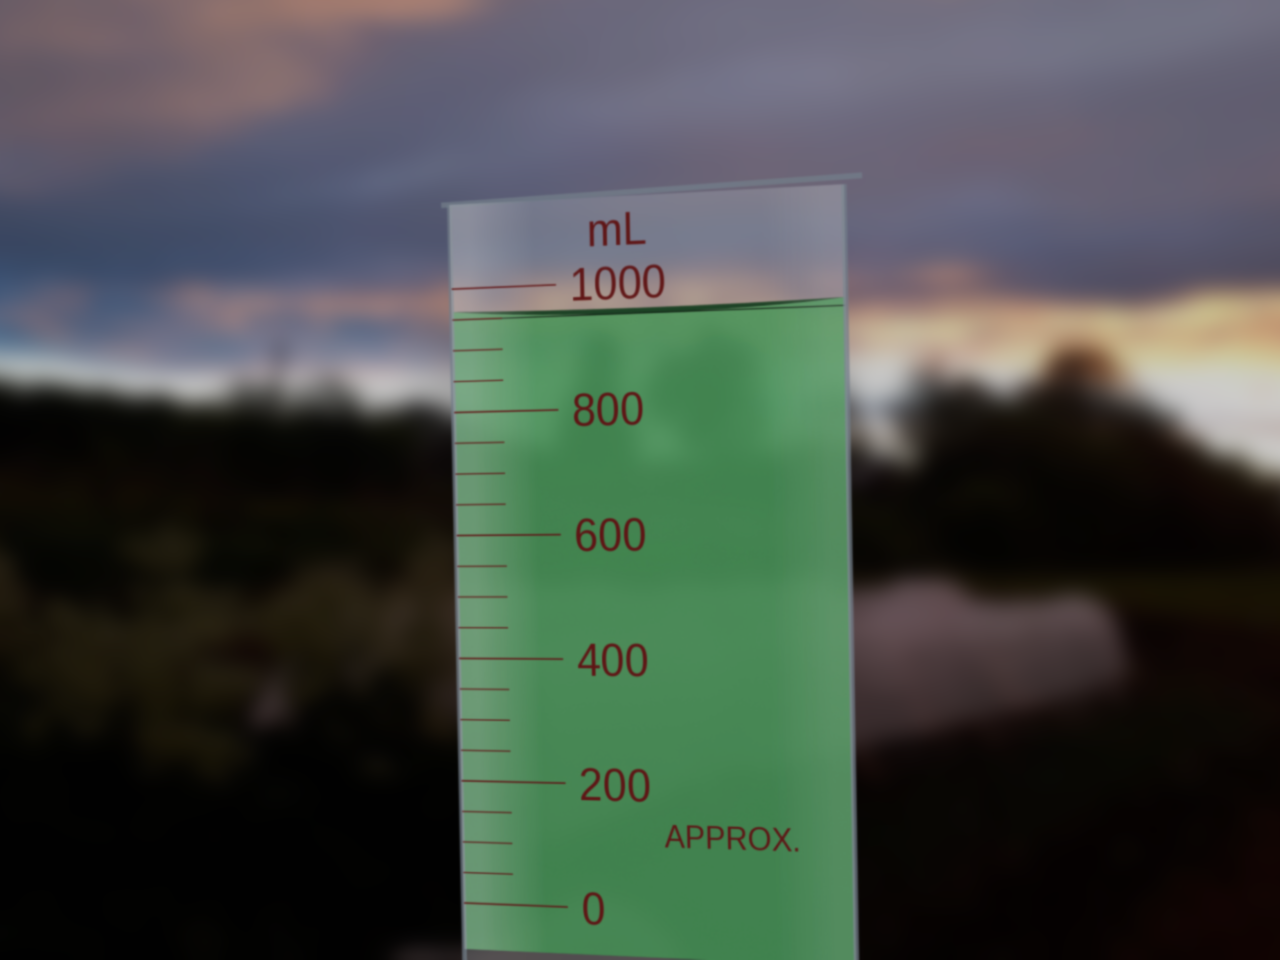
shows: 950 mL
